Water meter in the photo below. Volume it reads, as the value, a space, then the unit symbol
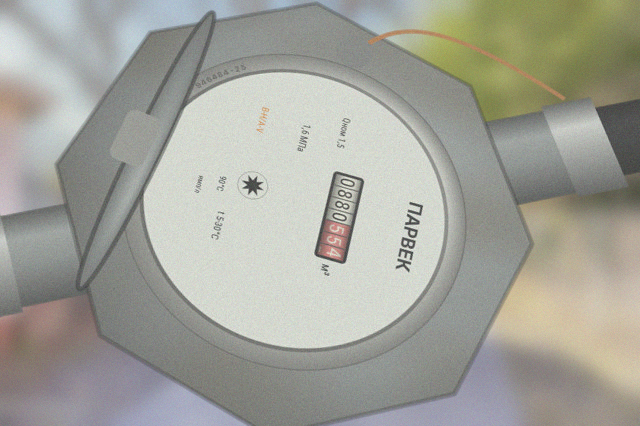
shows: 880.554 m³
